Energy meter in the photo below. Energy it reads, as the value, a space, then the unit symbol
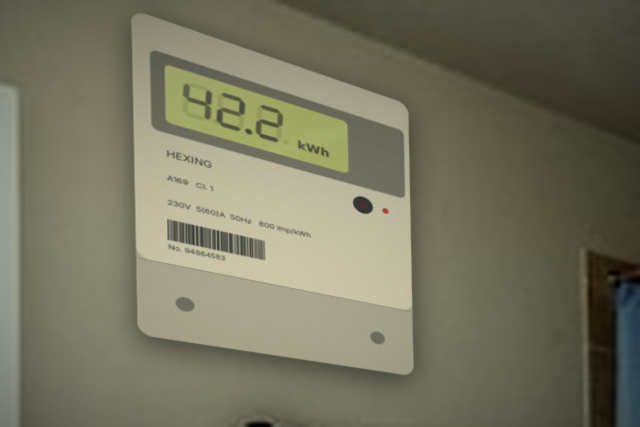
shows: 42.2 kWh
